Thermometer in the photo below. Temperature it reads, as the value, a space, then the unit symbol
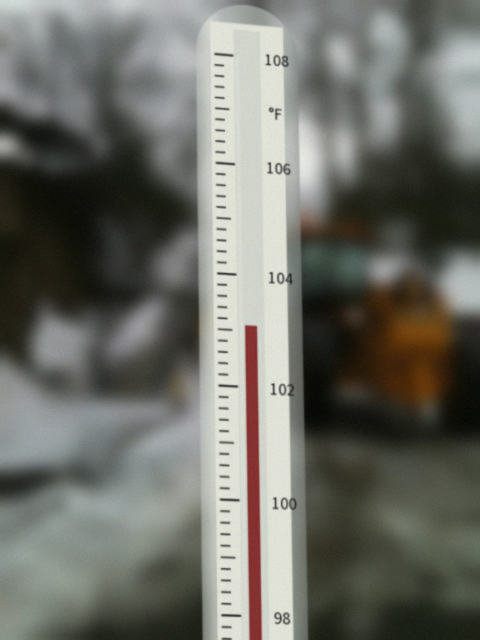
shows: 103.1 °F
